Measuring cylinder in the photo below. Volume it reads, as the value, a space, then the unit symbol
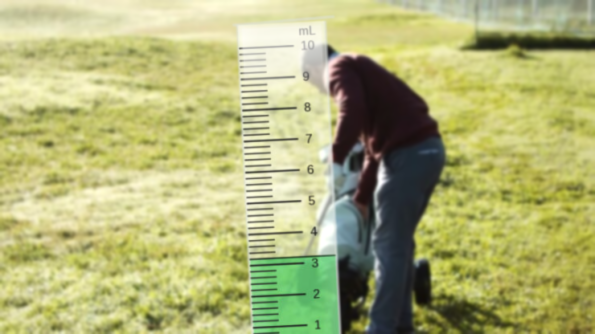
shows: 3.2 mL
